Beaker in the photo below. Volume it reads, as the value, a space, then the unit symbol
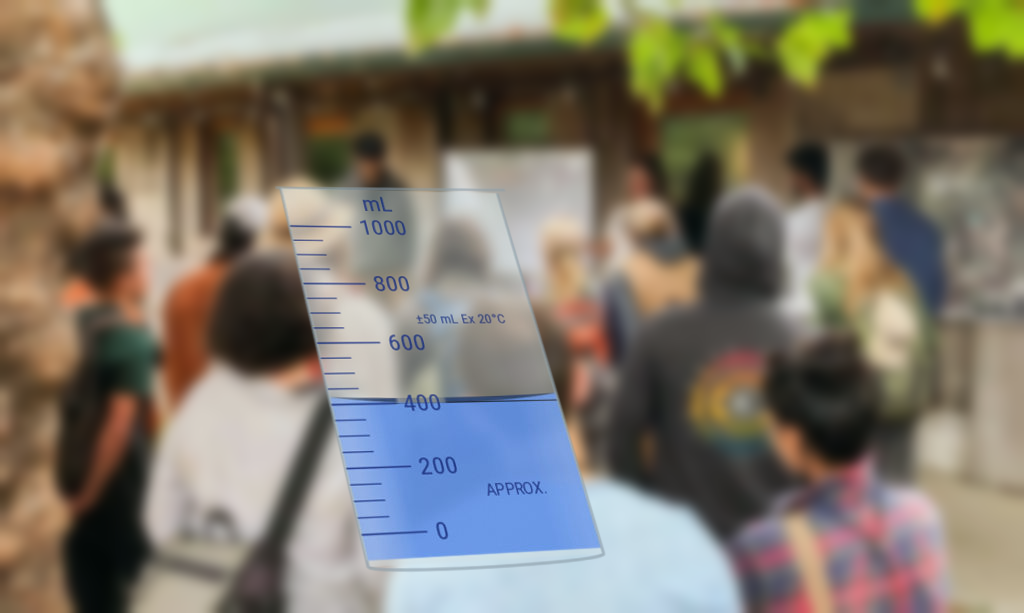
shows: 400 mL
